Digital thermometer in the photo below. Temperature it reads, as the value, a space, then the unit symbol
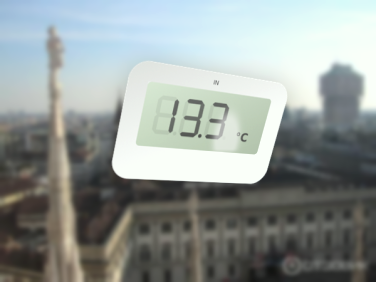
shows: 13.3 °C
